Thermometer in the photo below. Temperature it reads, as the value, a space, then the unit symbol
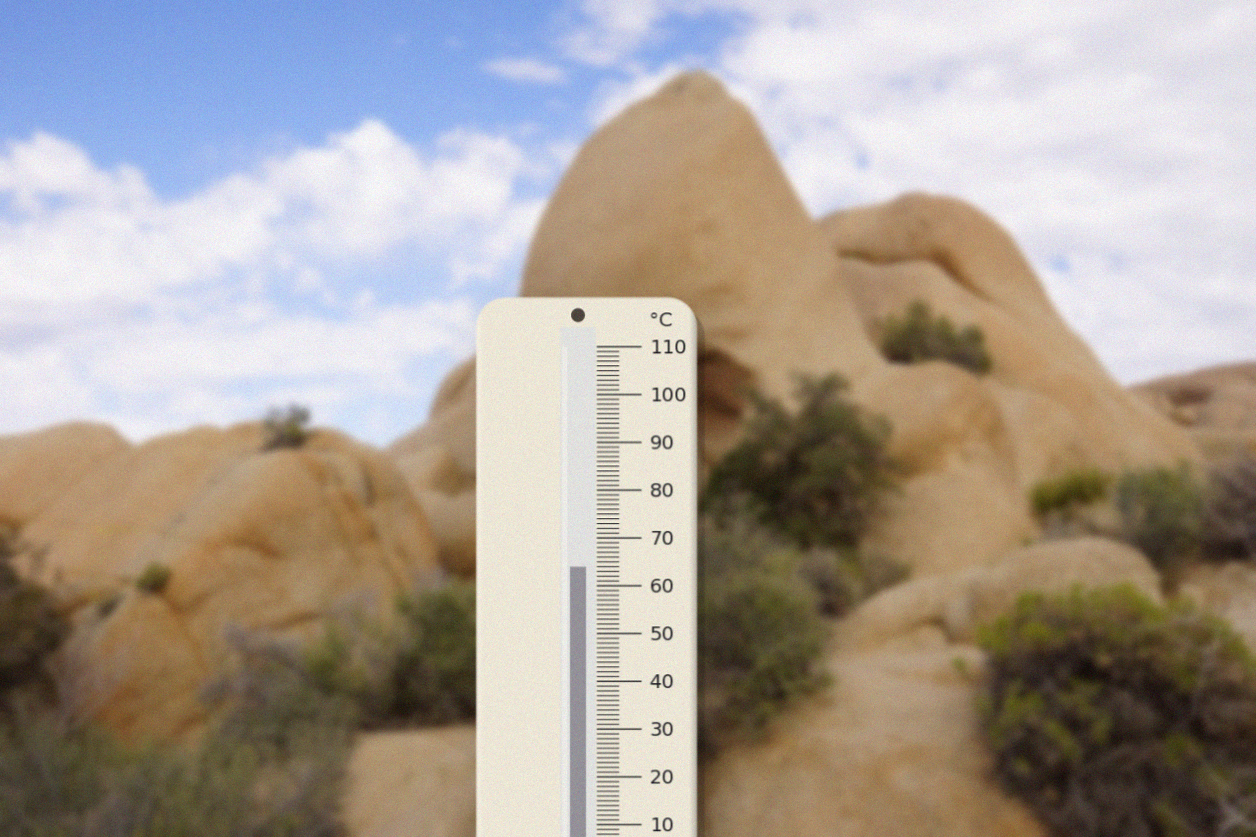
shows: 64 °C
